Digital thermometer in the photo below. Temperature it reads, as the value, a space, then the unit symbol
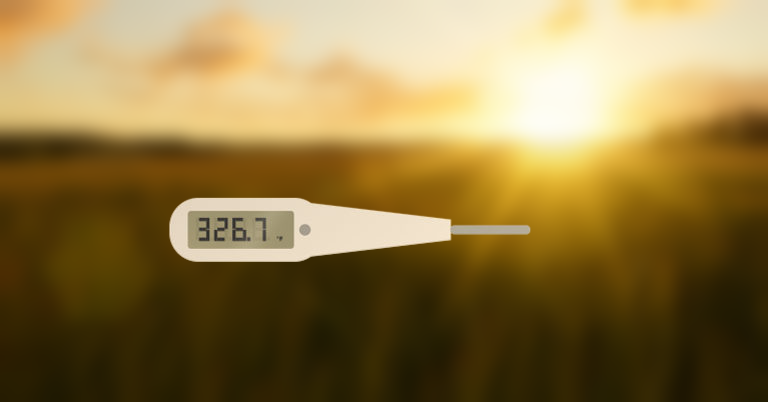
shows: 326.7 °F
